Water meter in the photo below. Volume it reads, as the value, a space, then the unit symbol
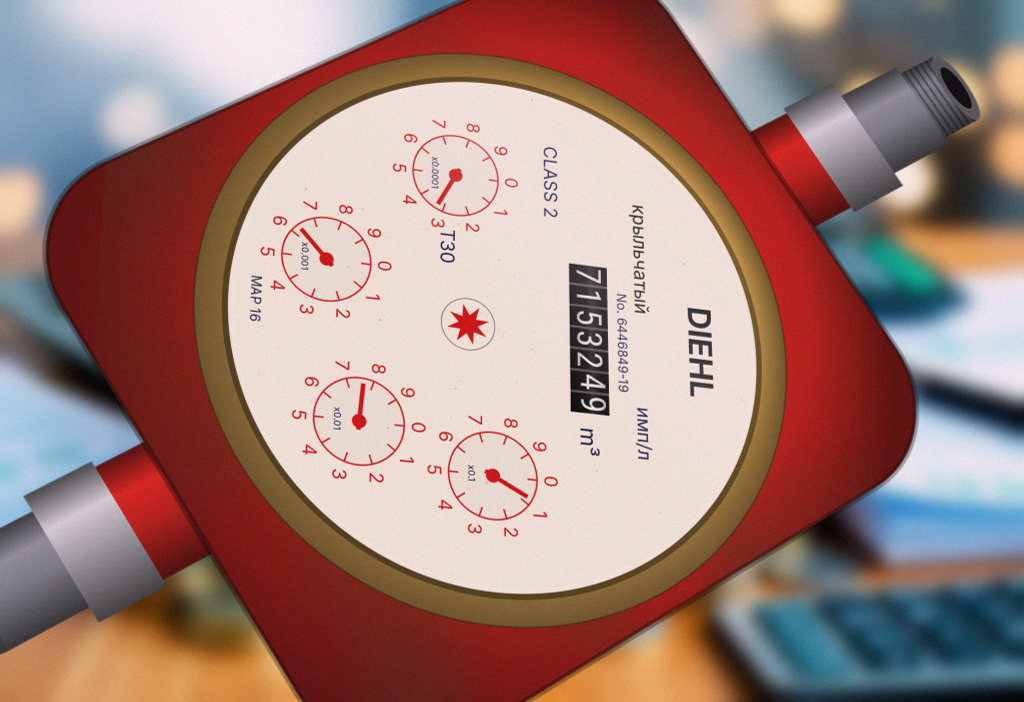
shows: 7153249.0763 m³
